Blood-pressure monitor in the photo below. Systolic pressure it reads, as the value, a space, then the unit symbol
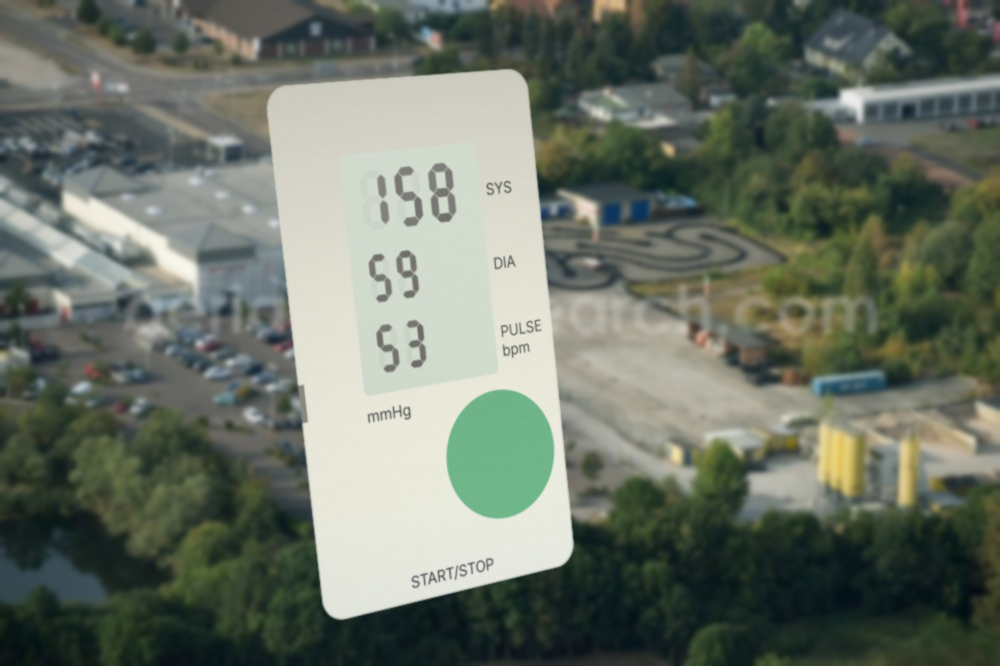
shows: 158 mmHg
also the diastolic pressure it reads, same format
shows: 59 mmHg
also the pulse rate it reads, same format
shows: 53 bpm
